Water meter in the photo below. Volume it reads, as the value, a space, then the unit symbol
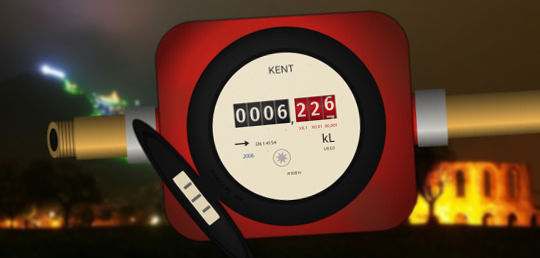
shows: 6.226 kL
